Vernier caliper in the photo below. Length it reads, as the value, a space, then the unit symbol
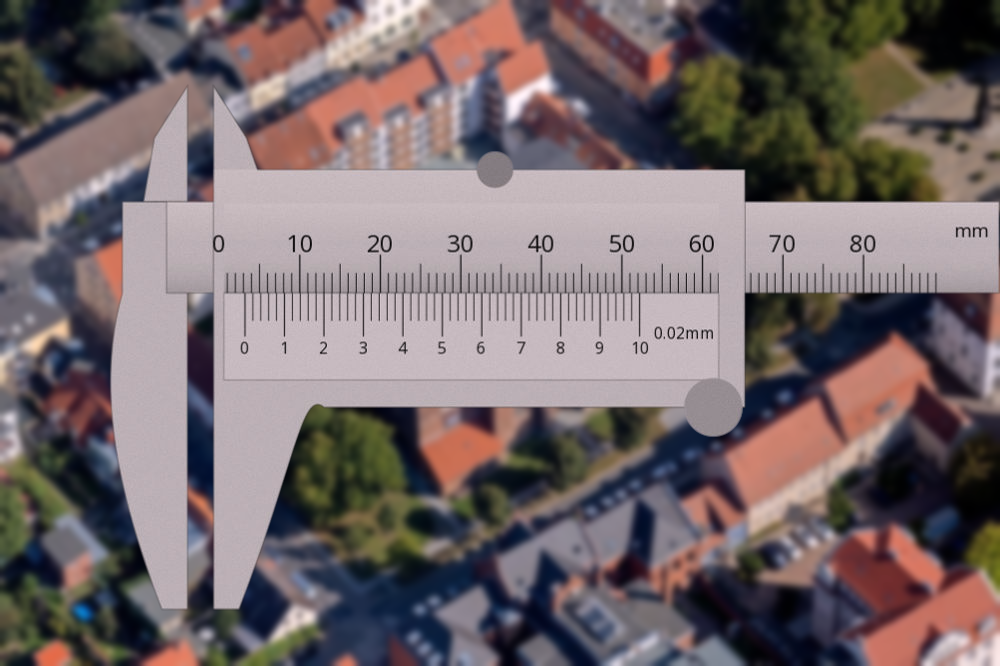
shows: 3.2 mm
